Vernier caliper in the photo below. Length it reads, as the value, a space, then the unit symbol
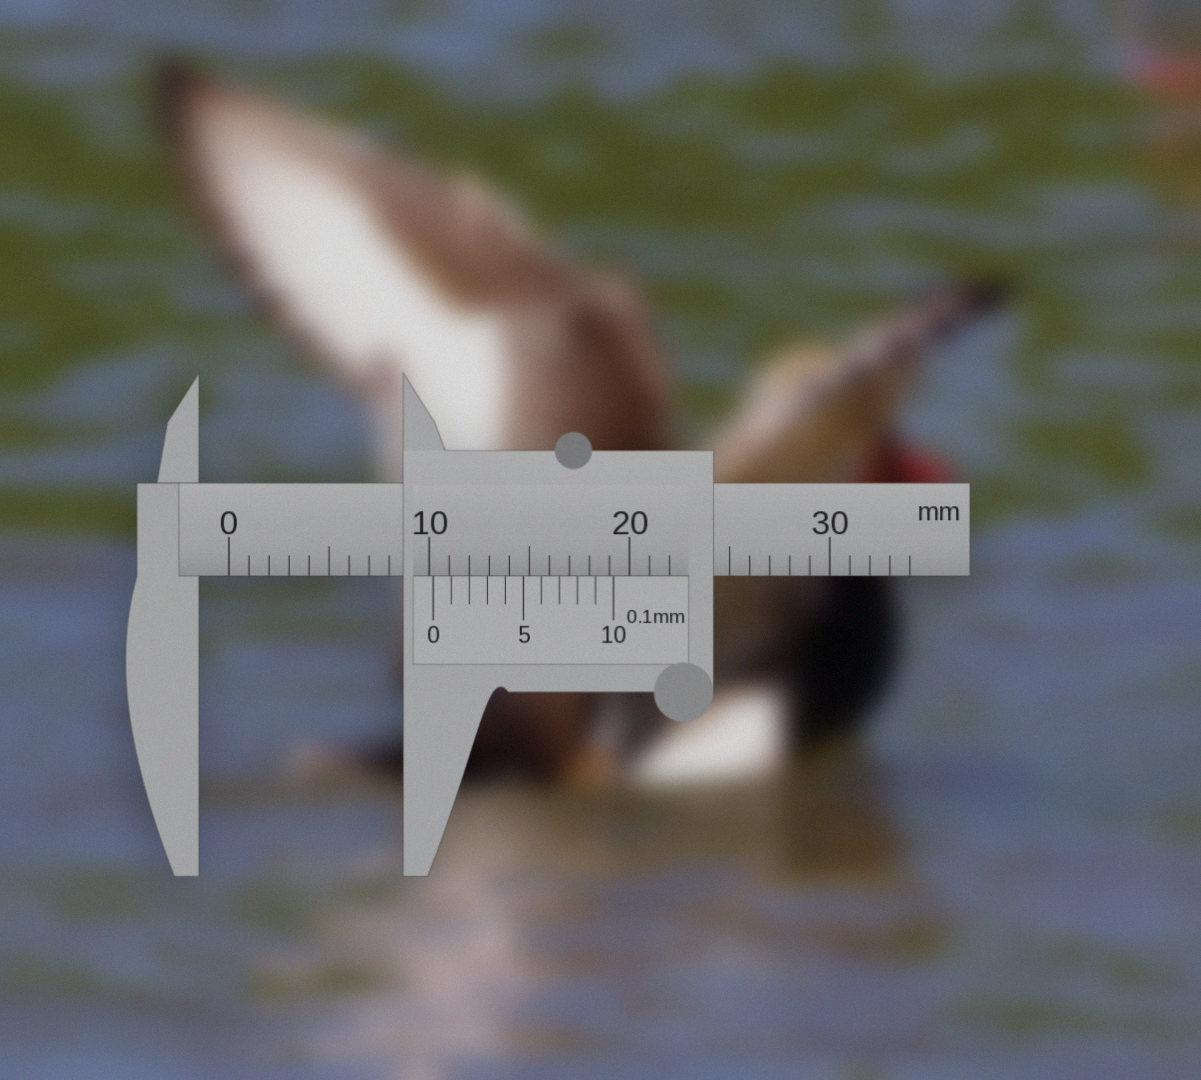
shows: 10.2 mm
